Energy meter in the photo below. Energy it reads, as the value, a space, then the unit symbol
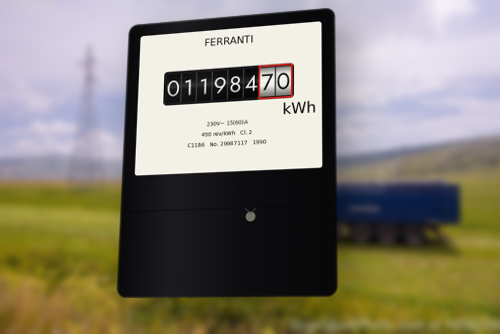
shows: 11984.70 kWh
